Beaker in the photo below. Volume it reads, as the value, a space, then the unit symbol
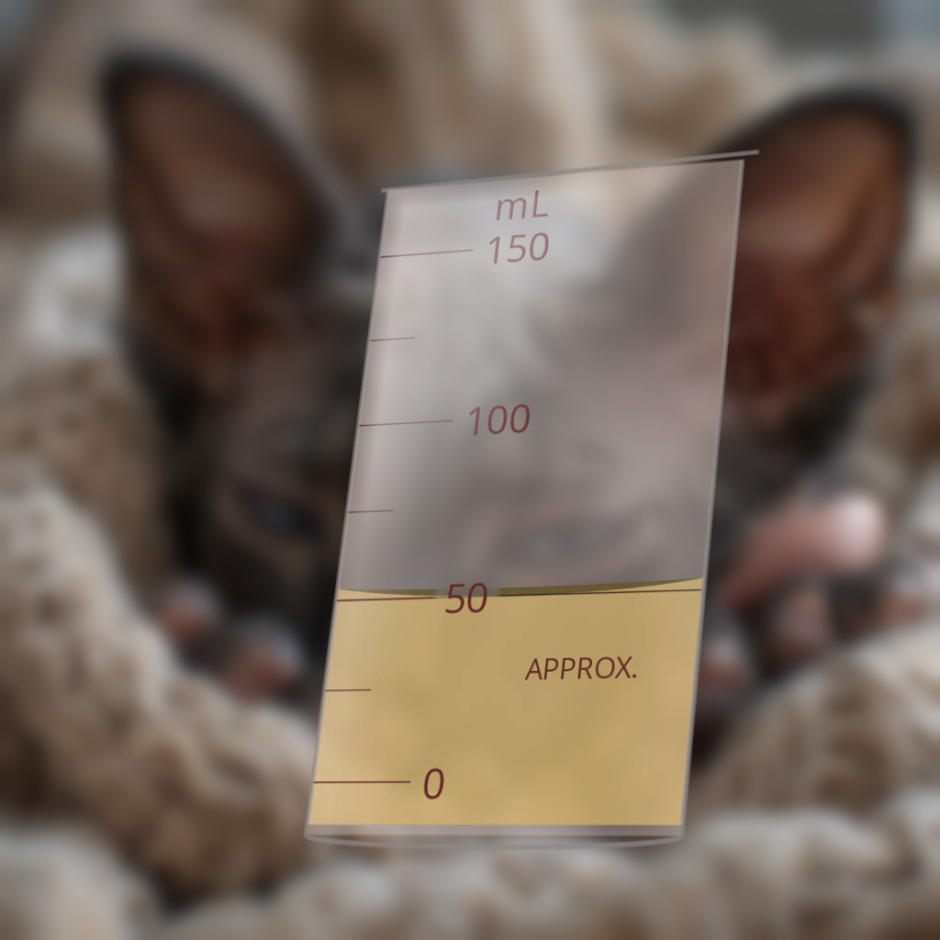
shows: 50 mL
